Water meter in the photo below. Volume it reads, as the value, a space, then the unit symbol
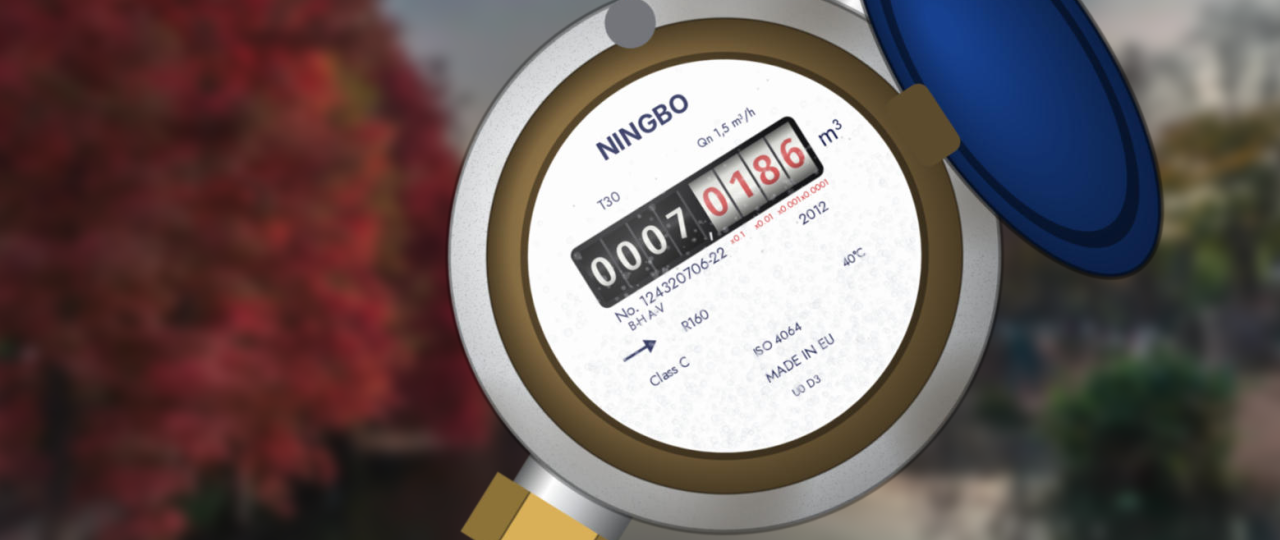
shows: 7.0186 m³
